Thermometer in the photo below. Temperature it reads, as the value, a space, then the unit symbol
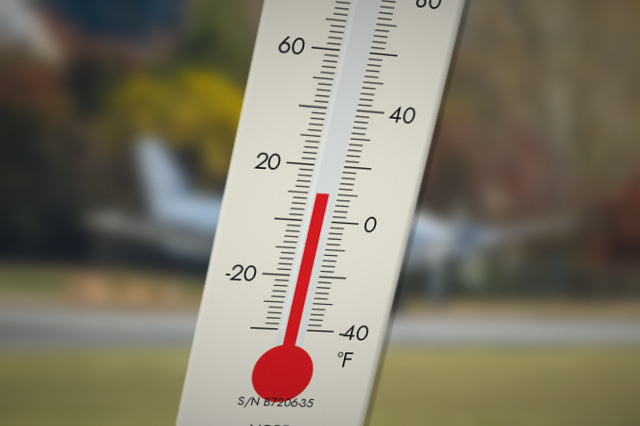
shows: 10 °F
